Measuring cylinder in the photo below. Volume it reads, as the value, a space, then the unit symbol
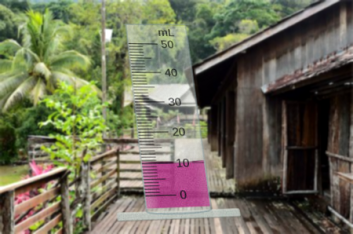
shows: 10 mL
